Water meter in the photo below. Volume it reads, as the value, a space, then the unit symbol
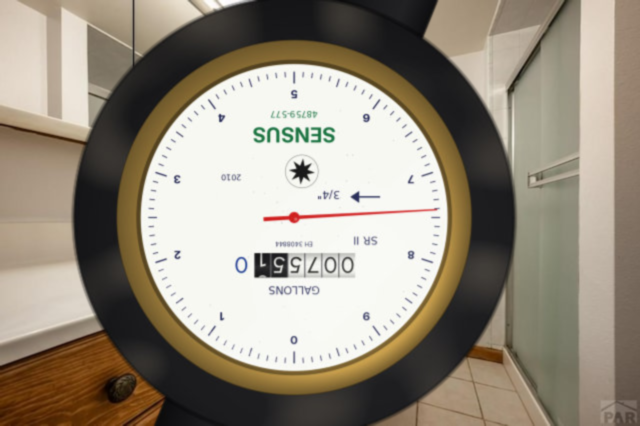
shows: 75507.4 gal
